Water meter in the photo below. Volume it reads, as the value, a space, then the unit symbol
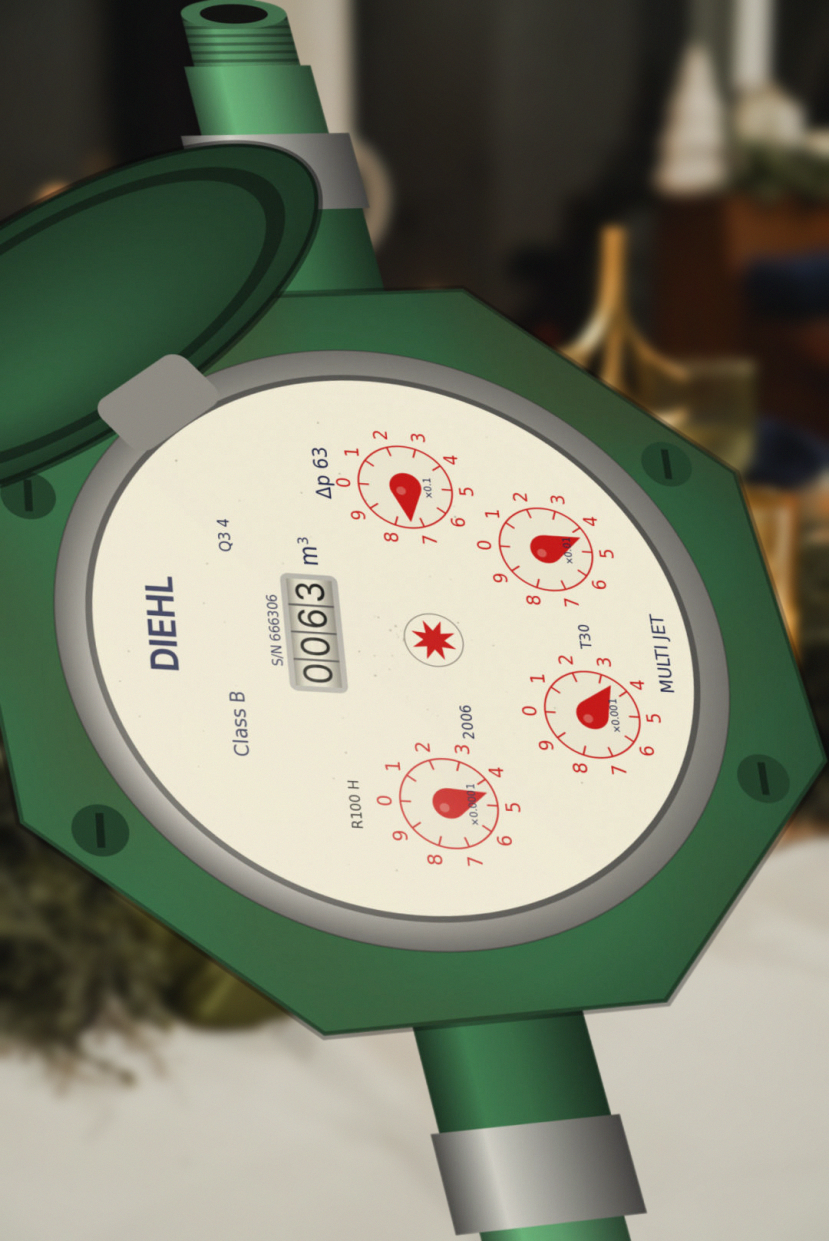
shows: 63.7434 m³
